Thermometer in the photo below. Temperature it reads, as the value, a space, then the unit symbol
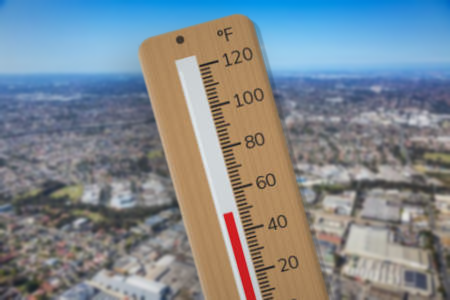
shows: 50 °F
